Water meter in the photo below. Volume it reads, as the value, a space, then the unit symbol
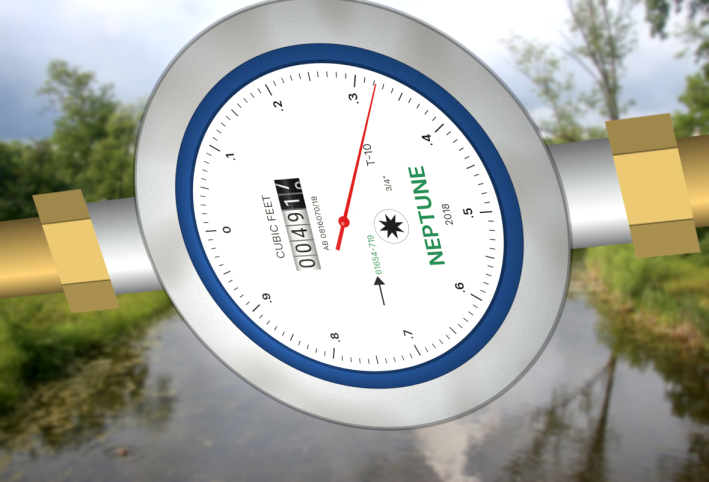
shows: 4917.32 ft³
